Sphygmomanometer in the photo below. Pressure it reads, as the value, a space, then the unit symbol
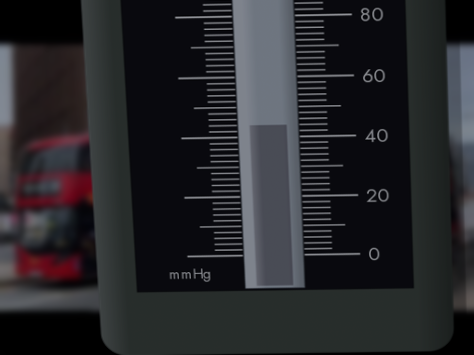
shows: 44 mmHg
